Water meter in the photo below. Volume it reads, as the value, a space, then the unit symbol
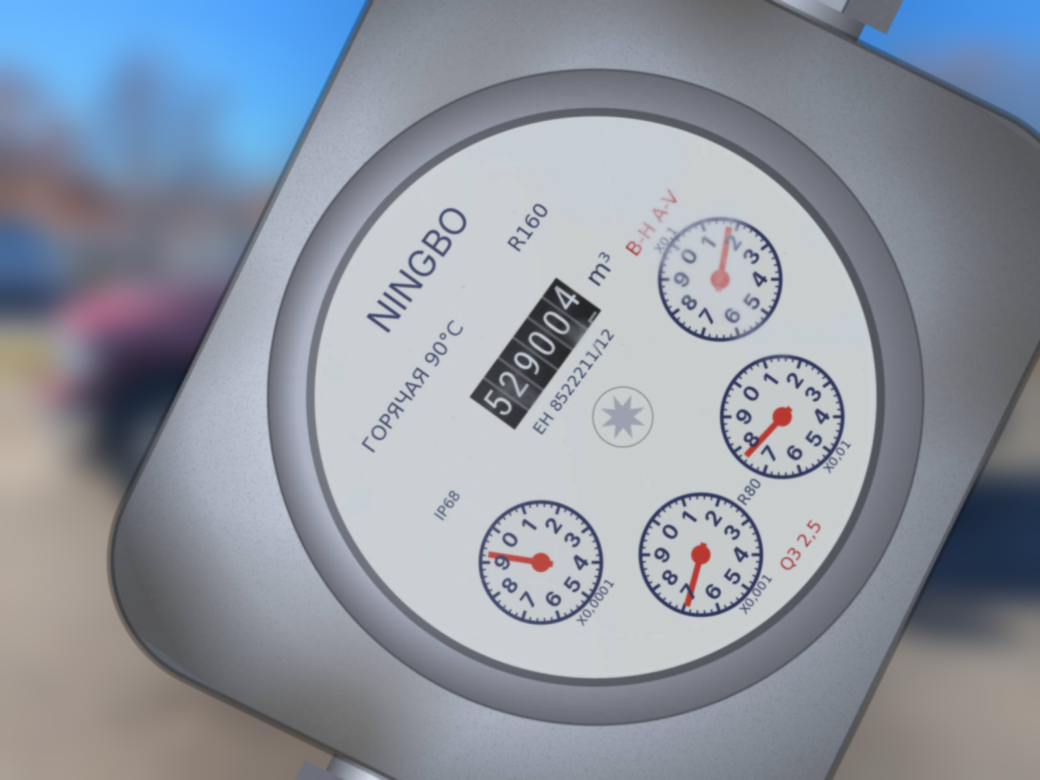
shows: 529004.1769 m³
